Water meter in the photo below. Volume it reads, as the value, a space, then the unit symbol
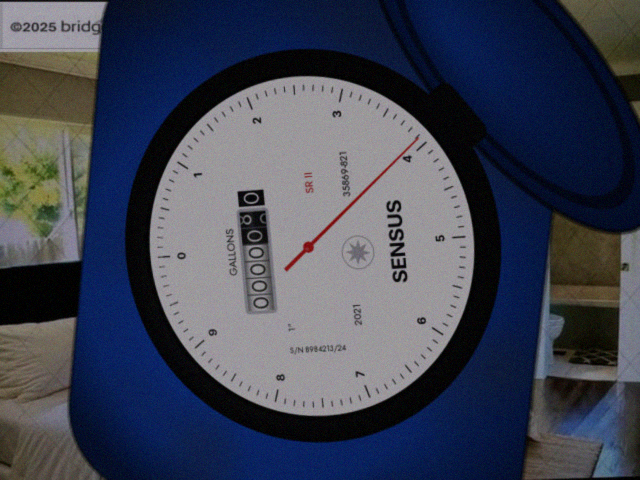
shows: 83.9 gal
